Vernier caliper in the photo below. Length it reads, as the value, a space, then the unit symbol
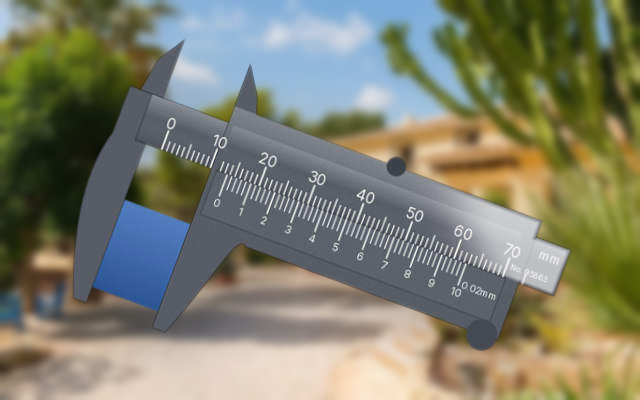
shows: 13.5 mm
